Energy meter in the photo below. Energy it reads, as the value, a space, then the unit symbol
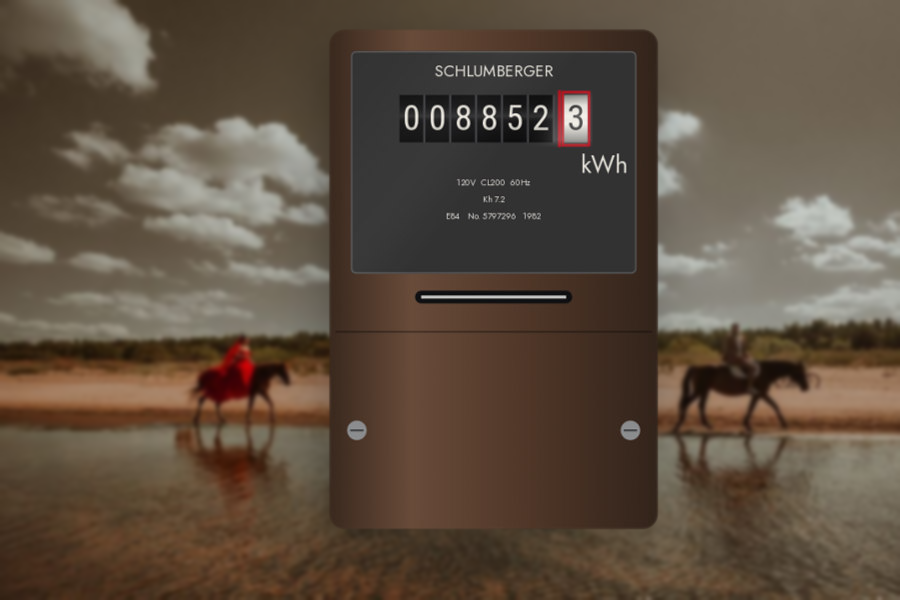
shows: 8852.3 kWh
